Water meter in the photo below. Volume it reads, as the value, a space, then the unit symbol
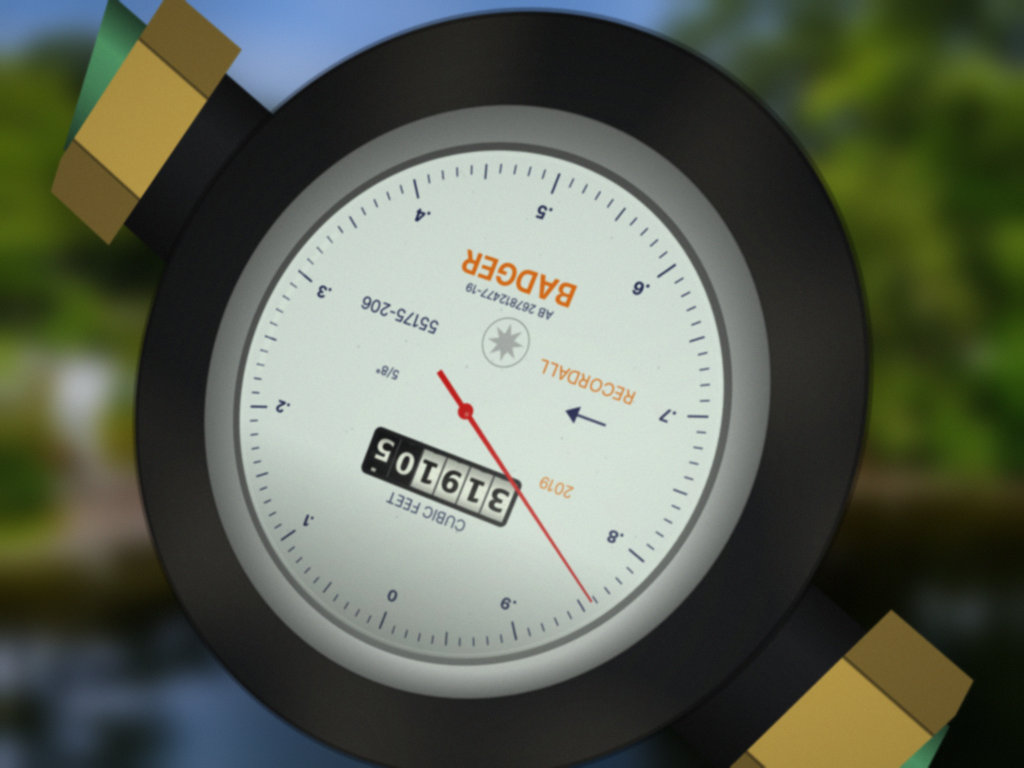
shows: 319104.84 ft³
